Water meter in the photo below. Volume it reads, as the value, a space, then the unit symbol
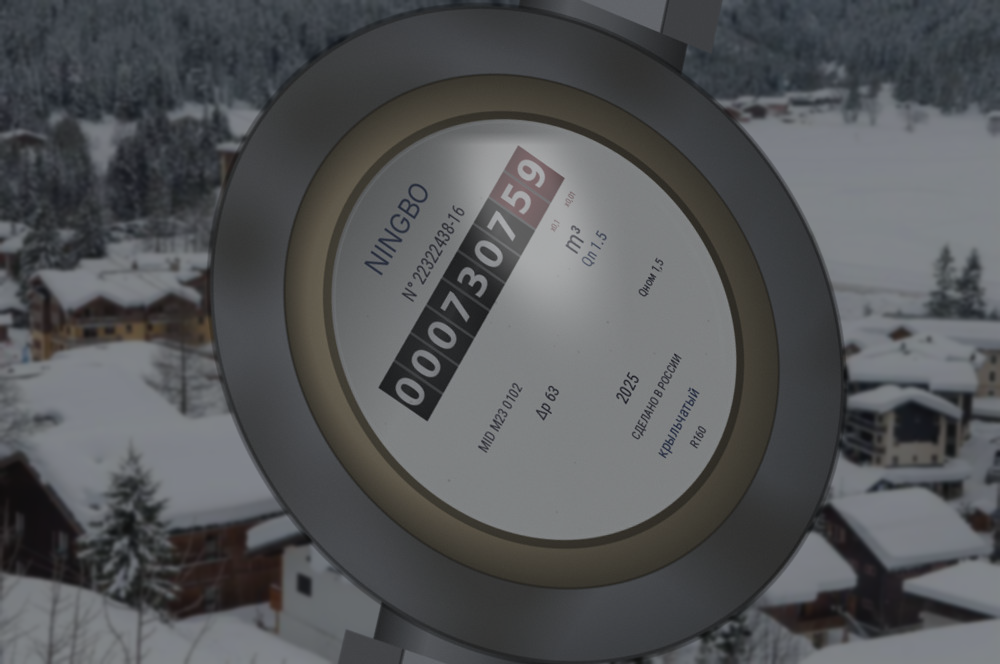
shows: 7307.59 m³
